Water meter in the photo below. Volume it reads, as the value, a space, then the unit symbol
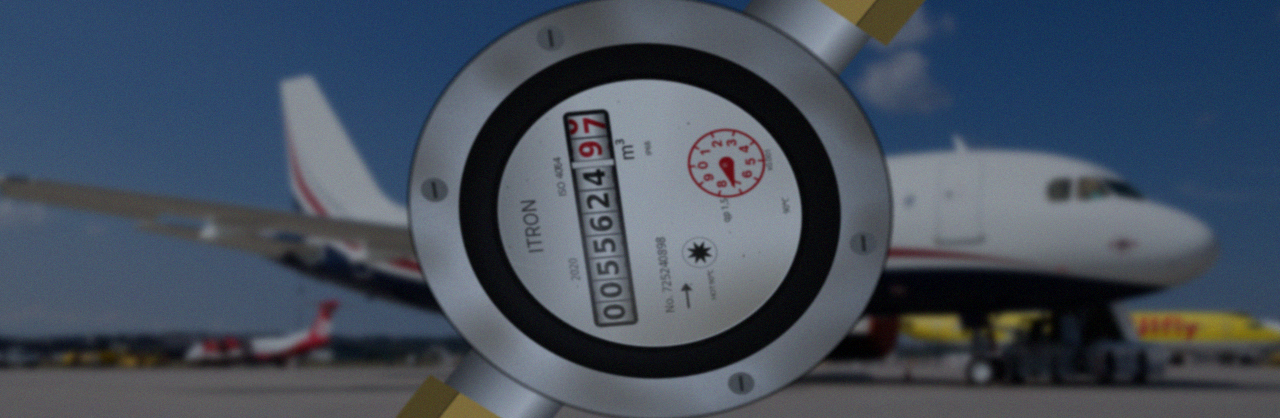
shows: 55624.967 m³
